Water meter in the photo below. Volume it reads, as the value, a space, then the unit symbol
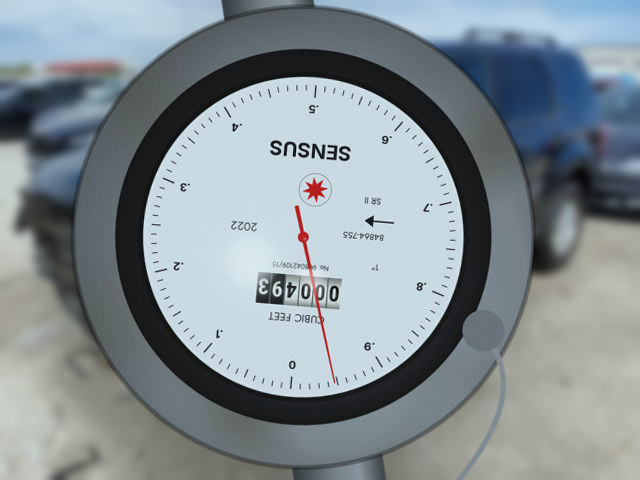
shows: 492.95 ft³
